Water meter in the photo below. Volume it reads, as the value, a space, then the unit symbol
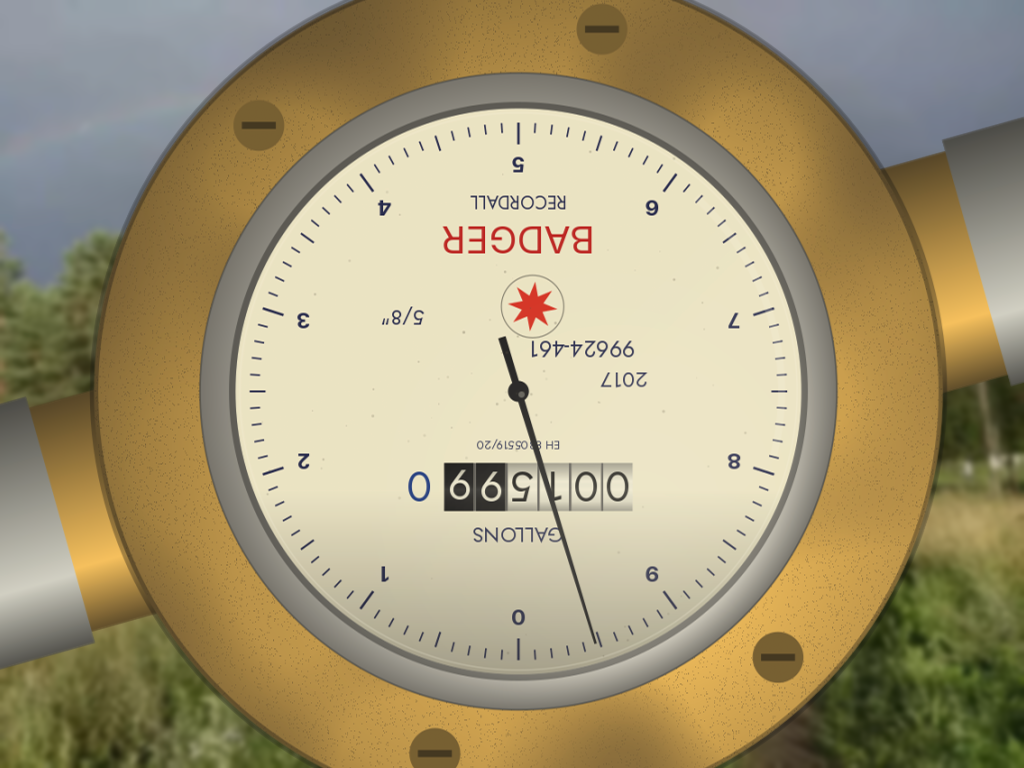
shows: 15989.5 gal
